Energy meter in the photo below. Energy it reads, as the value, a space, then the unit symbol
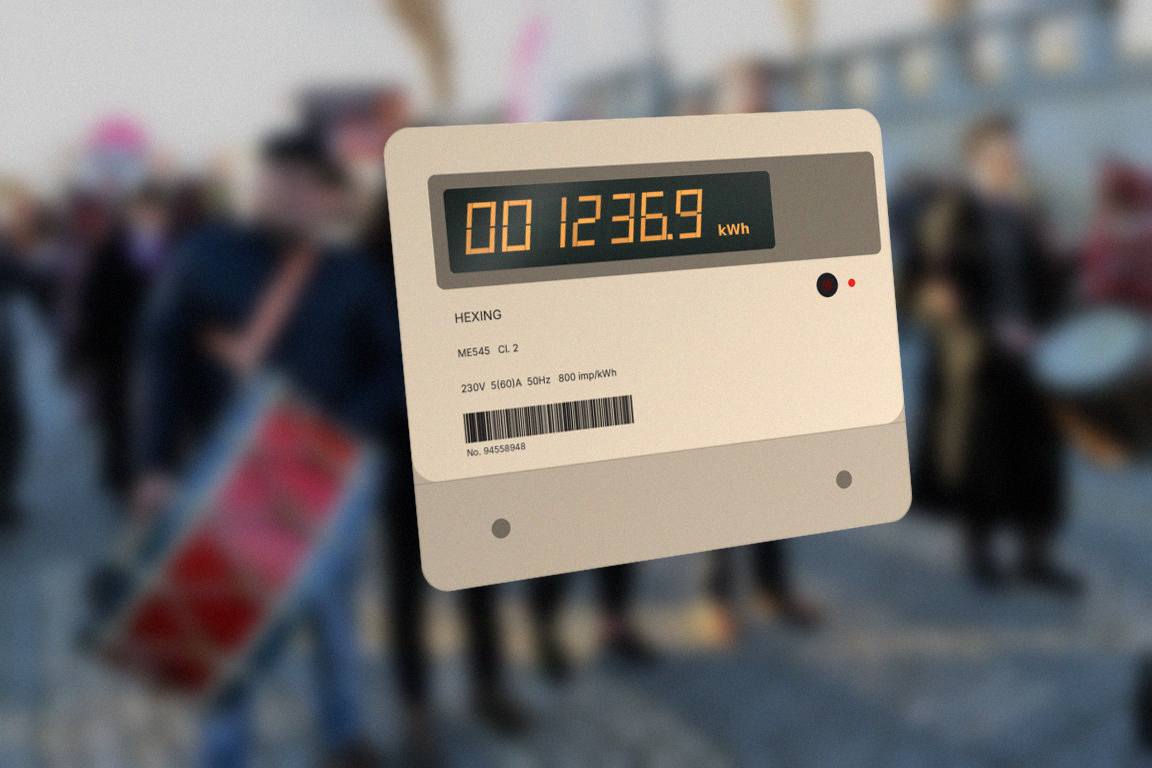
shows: 1236.9 kWh
